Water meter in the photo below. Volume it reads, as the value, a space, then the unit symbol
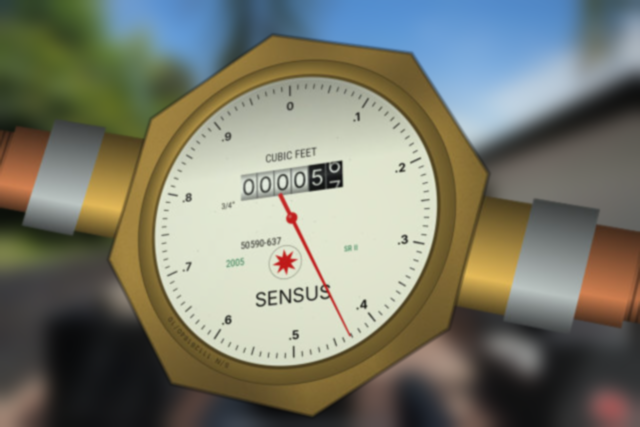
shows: 56.43 ft³
